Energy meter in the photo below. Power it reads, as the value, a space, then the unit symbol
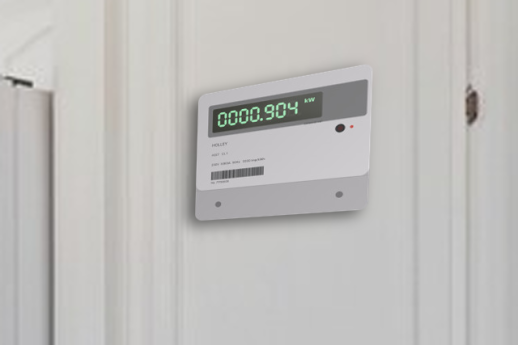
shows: 0.904 kW
